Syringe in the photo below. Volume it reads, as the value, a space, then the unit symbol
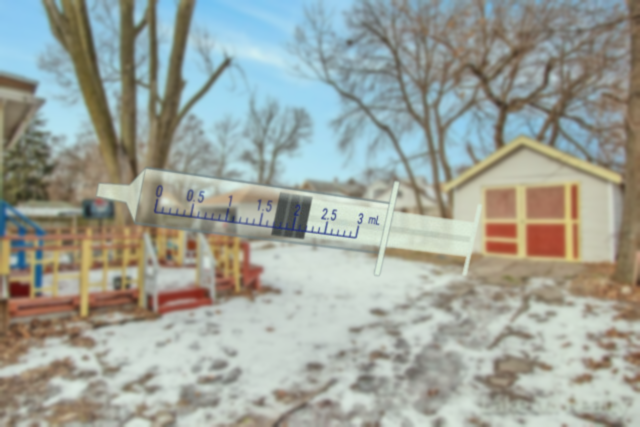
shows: 1.7 mL
